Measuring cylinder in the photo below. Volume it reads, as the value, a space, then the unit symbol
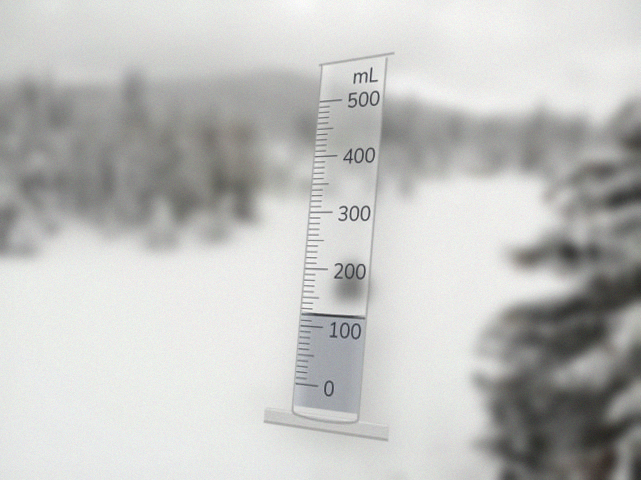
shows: 120 mL
